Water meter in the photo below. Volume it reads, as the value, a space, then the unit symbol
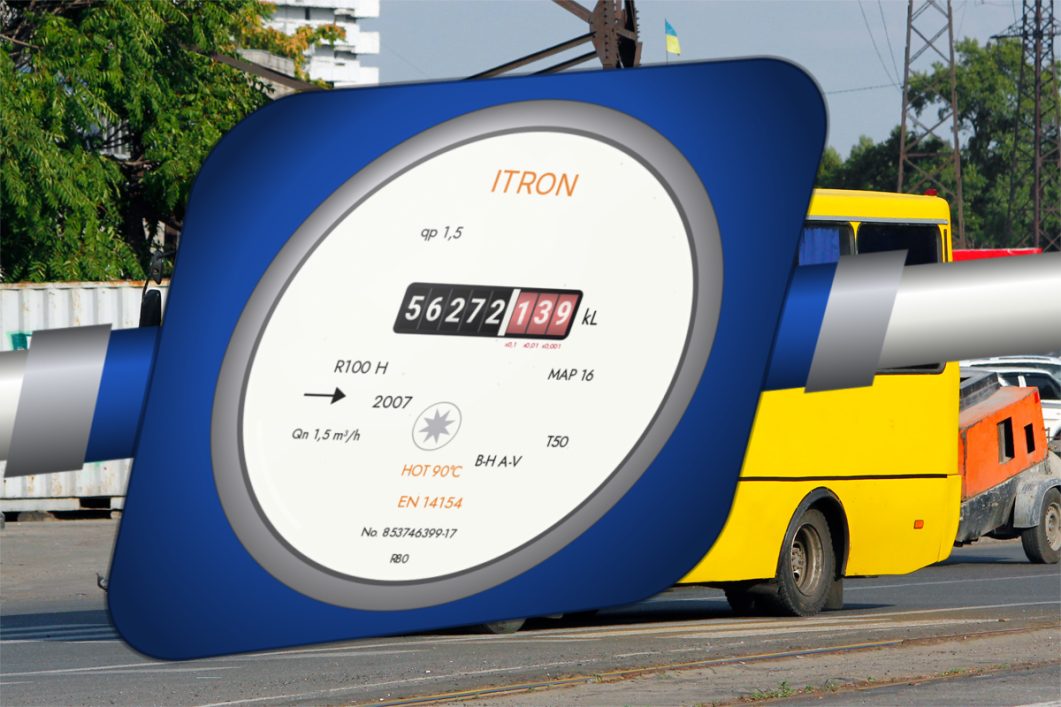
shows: 56272.139 kL
